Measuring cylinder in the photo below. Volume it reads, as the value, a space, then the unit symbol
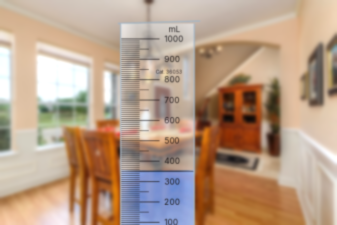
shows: 350 mL
